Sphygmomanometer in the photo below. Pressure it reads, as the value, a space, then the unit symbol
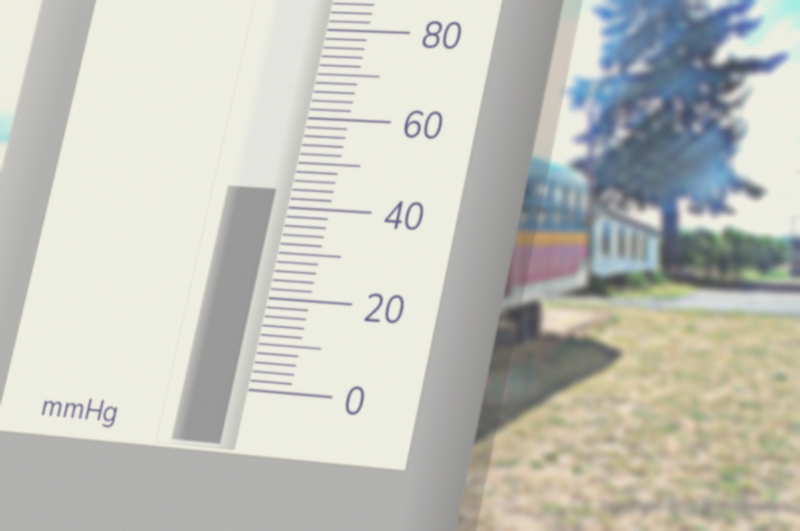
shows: 44 mmHg
